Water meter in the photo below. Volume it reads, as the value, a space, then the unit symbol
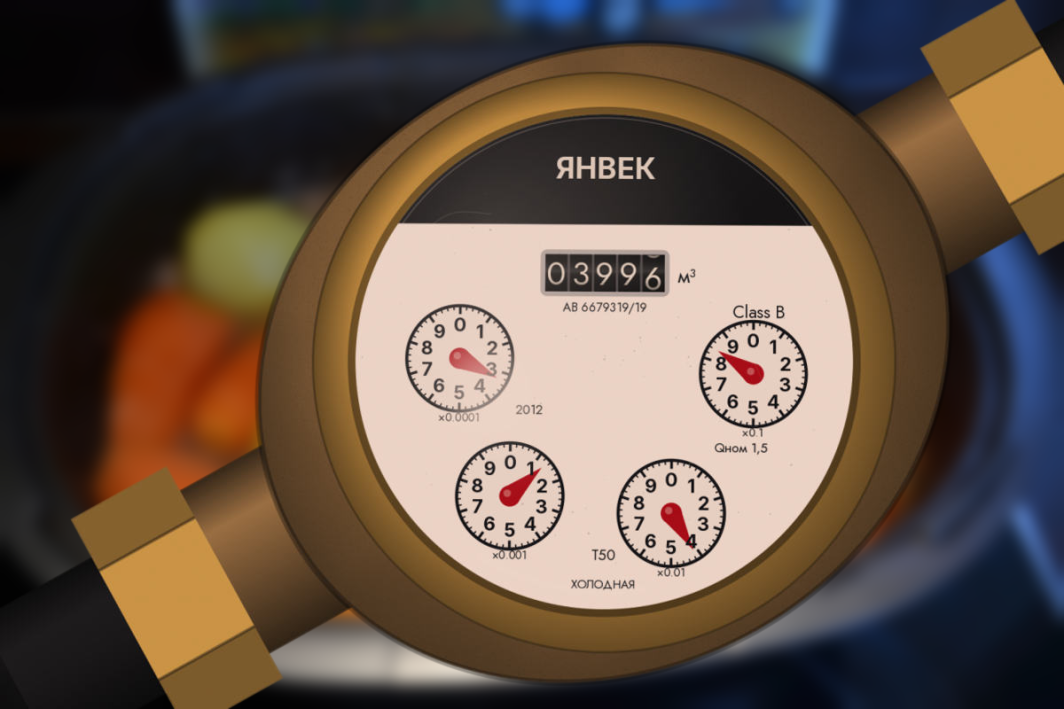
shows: 3995.8413 m³
